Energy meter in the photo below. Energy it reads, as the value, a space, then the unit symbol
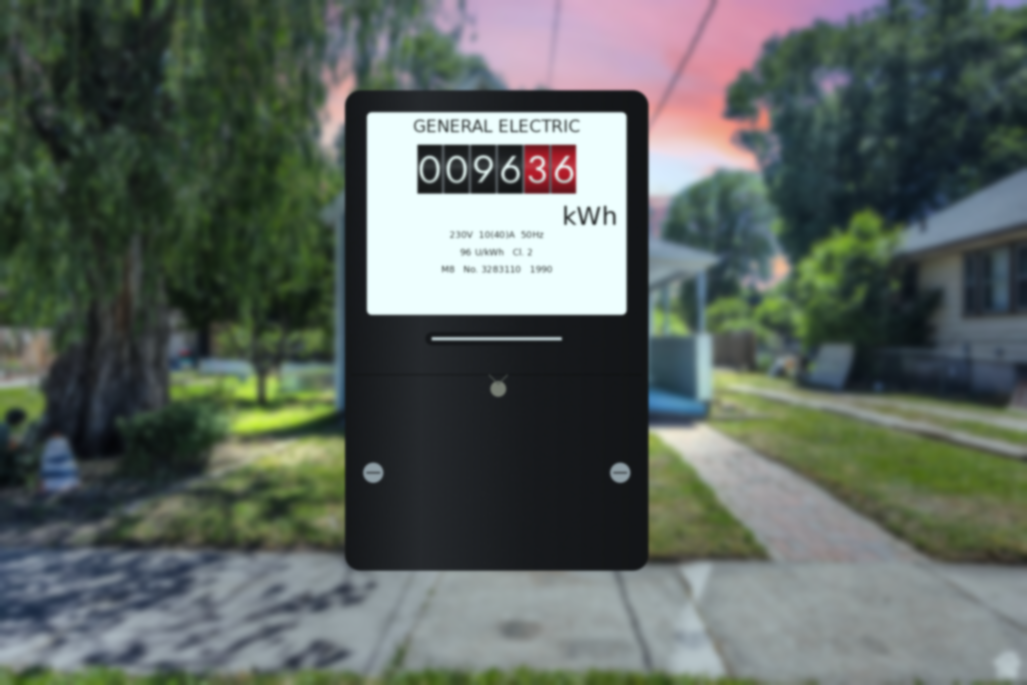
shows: 96.36 kWh
